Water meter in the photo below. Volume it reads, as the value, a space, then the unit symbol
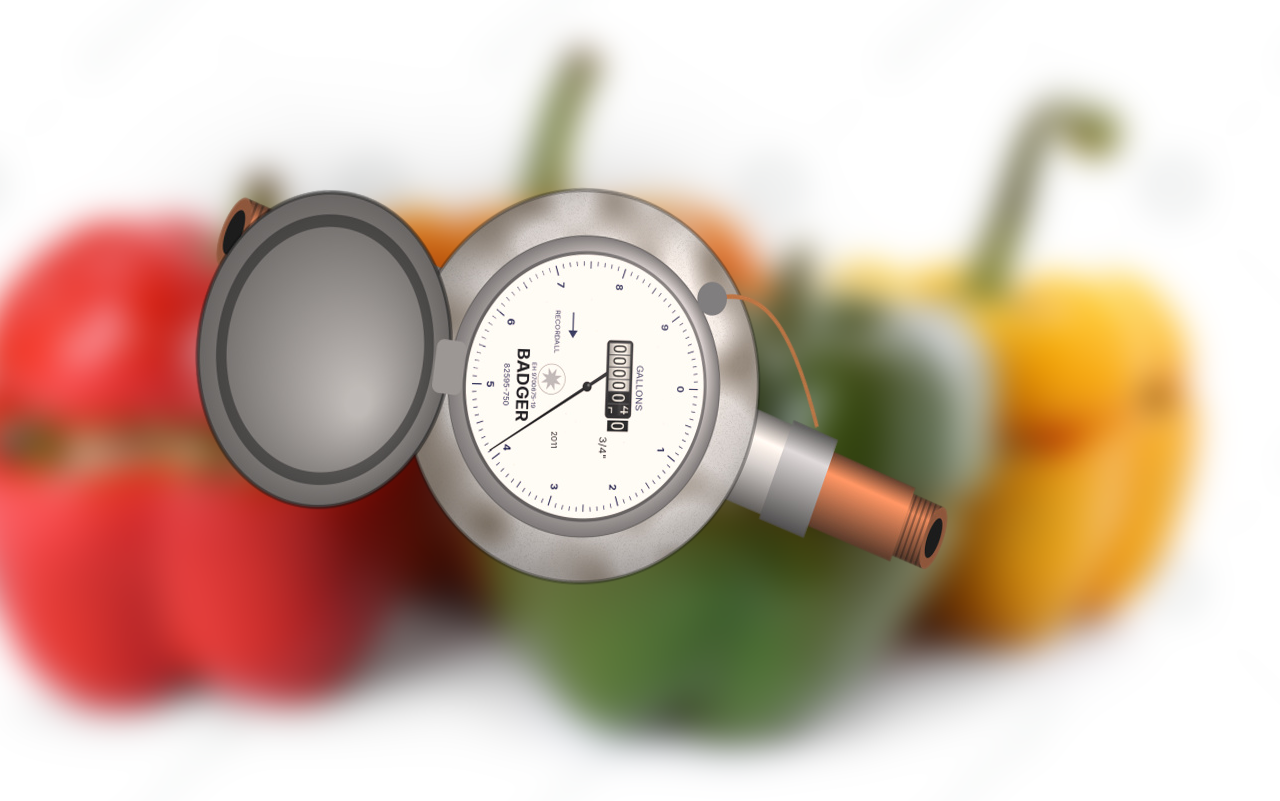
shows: 44.1 gal
